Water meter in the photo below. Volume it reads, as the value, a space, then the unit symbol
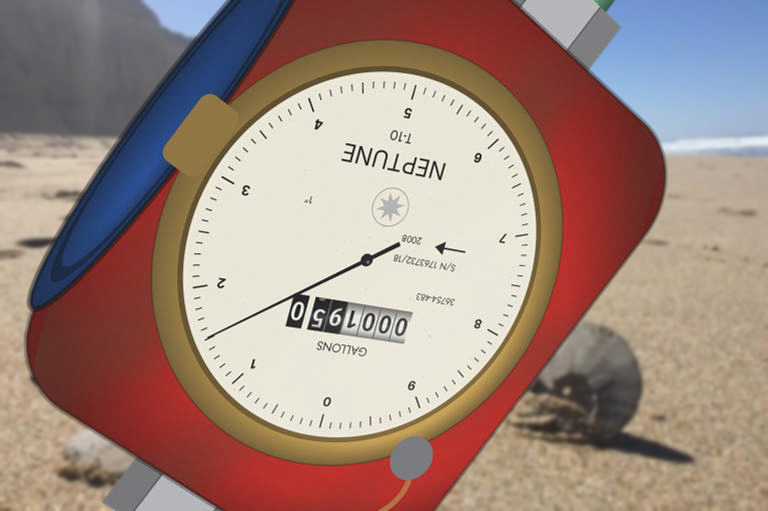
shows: 1951.5 gal
